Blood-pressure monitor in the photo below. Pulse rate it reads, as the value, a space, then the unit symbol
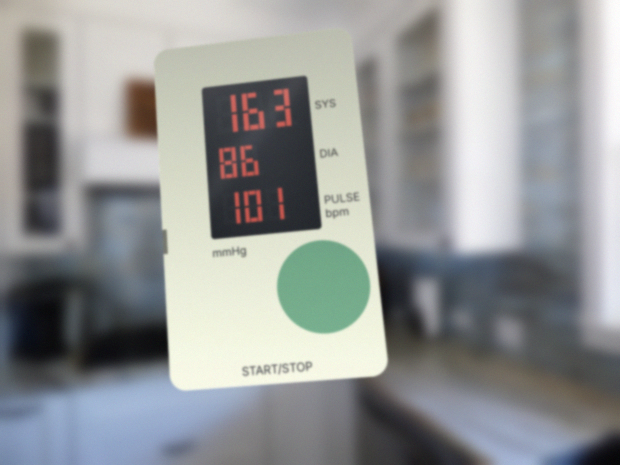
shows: 101 bpm
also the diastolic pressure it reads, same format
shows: 86 mmHg
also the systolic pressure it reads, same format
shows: 163 mmHg
